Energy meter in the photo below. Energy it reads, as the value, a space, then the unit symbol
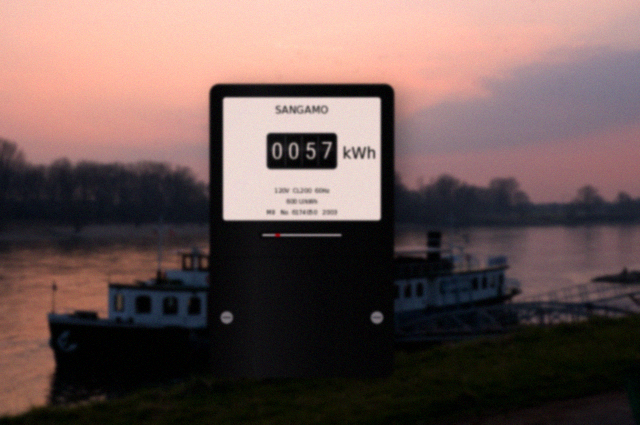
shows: 57 kWh
